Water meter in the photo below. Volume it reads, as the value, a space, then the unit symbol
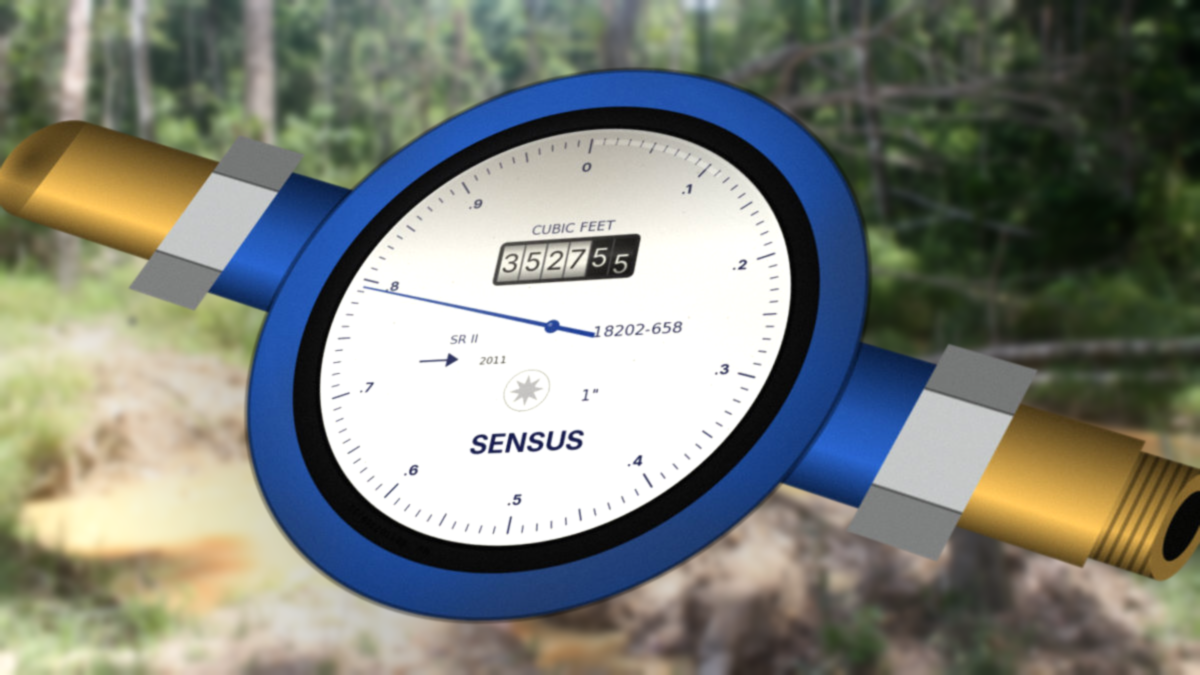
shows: 352754.79 ft³
